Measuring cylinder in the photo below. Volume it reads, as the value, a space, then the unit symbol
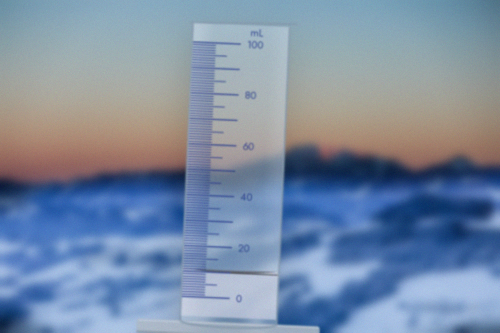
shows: 10 mL
